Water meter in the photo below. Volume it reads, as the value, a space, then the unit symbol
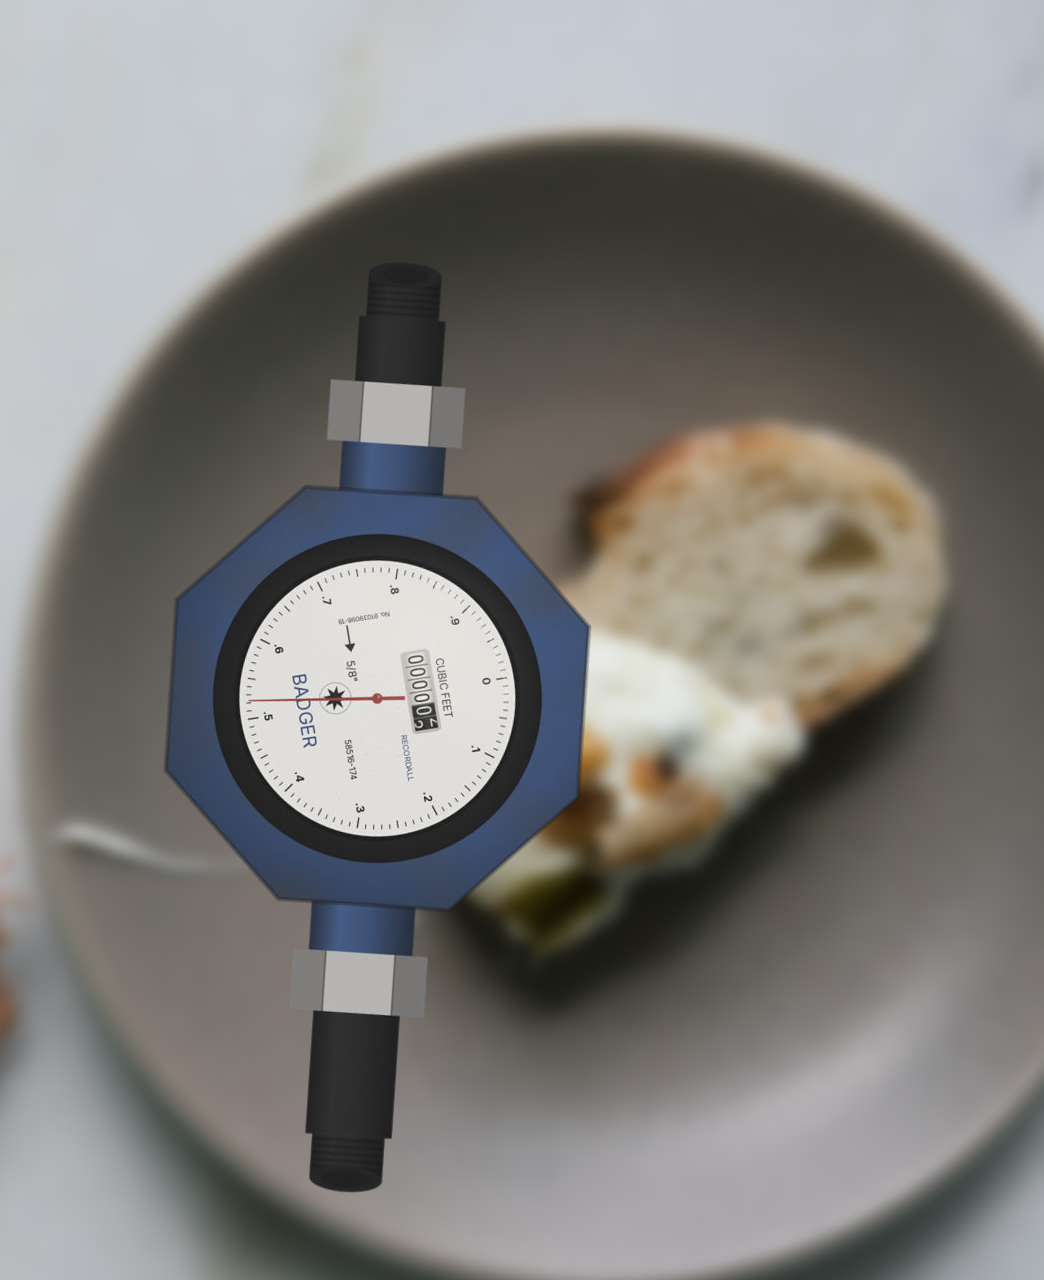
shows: 2.52 ft³
